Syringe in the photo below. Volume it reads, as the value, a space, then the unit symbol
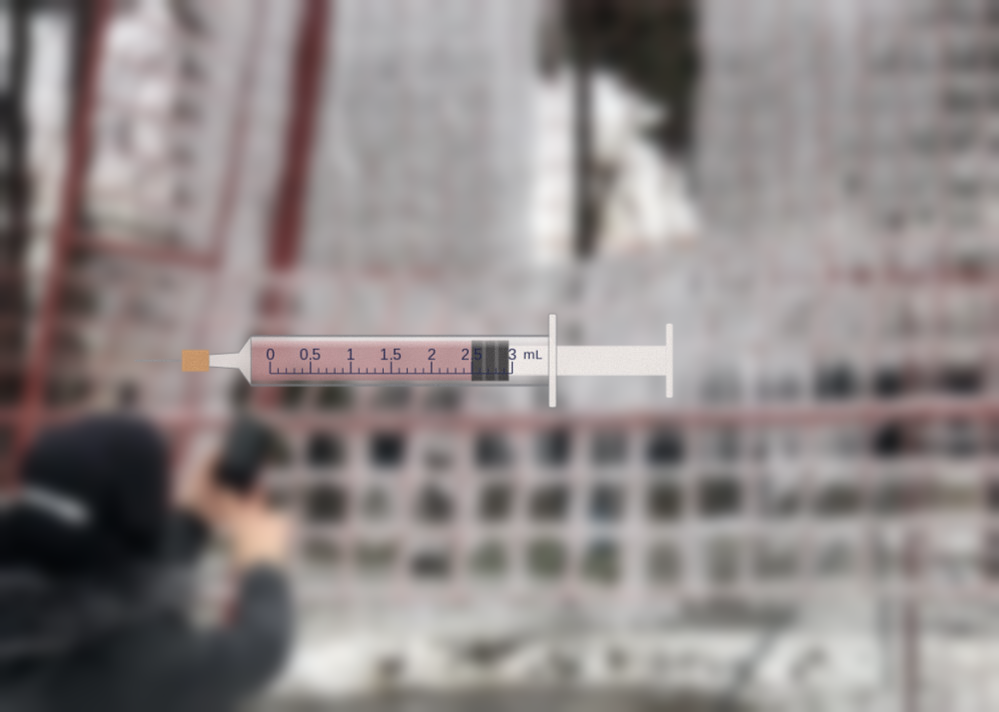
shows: 2.5 mL
